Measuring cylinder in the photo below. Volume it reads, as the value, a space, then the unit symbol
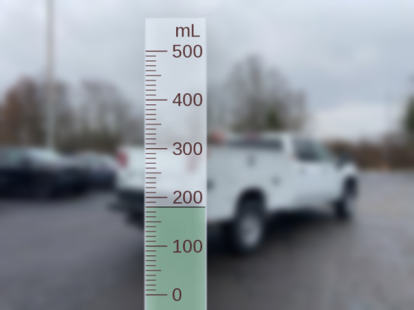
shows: 180 mL
